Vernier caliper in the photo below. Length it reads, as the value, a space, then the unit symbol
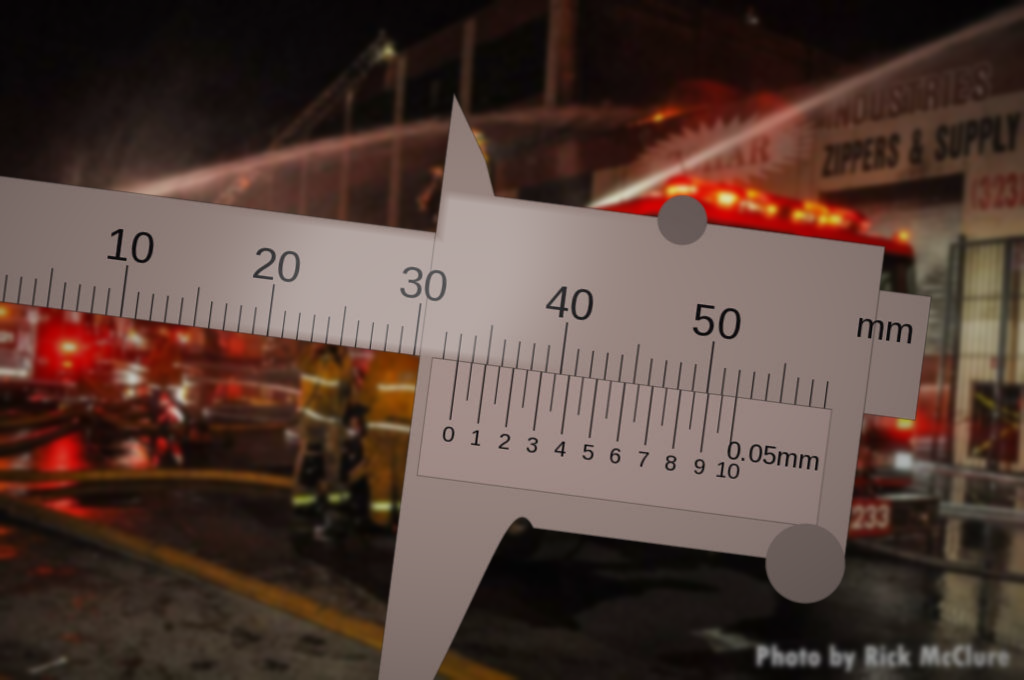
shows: 33.0 mm
